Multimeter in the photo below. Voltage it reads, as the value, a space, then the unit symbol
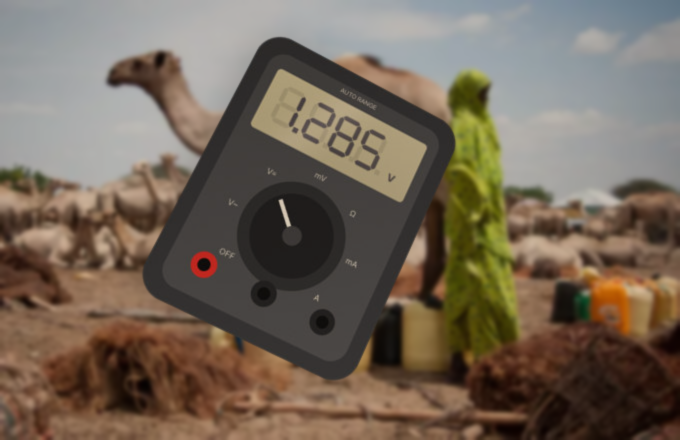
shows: 1.285 V
